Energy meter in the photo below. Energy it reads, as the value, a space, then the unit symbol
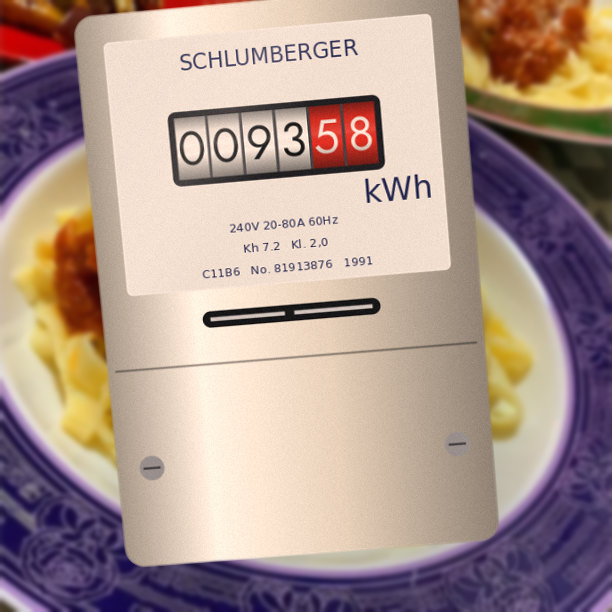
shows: 93.58 kWh
